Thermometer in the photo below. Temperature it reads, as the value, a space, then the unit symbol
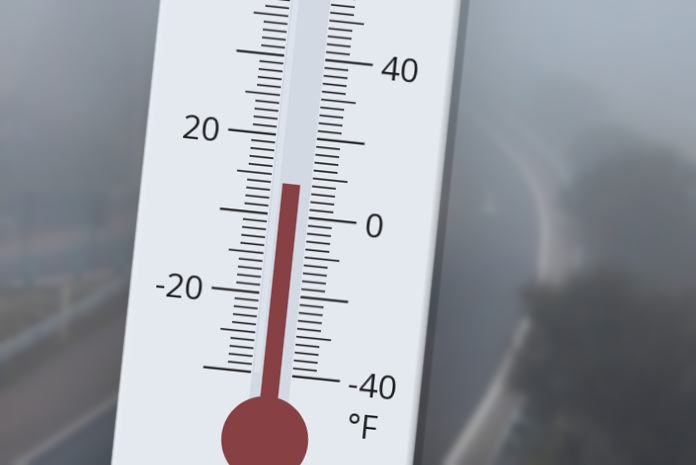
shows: 8 °F
